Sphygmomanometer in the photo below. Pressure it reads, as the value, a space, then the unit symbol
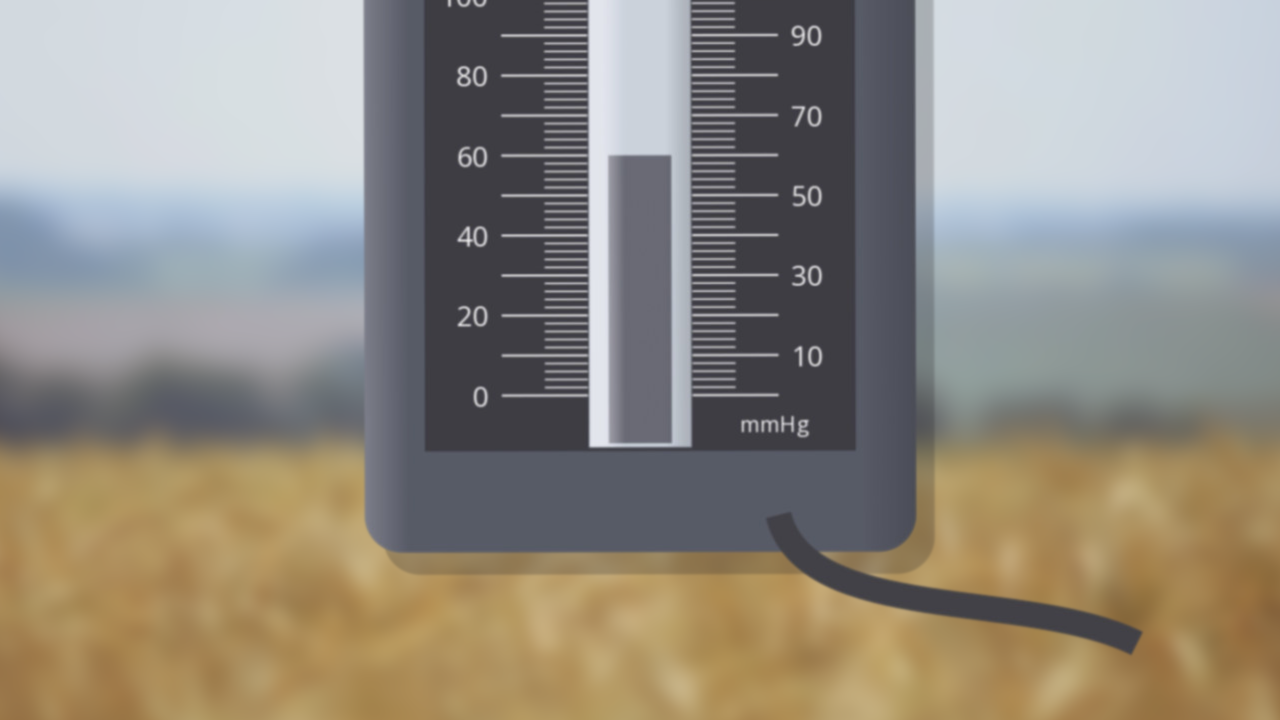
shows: 60 mmHg
